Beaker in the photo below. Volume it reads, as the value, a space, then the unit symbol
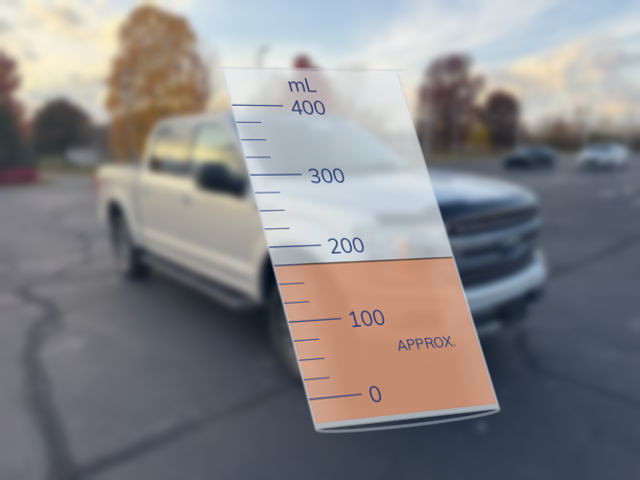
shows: 175 mL
